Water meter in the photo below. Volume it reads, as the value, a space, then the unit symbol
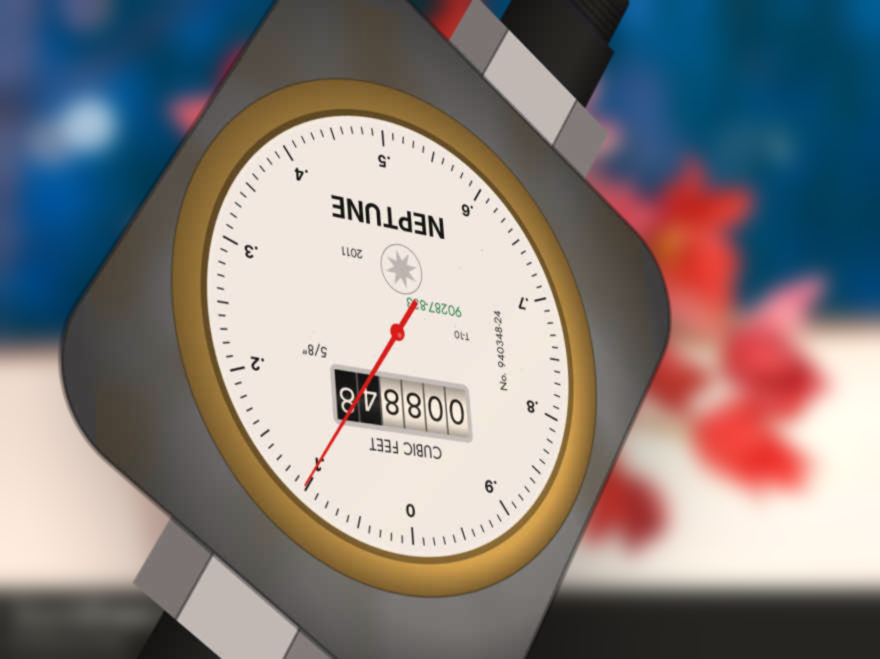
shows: 8848.10 ft³
